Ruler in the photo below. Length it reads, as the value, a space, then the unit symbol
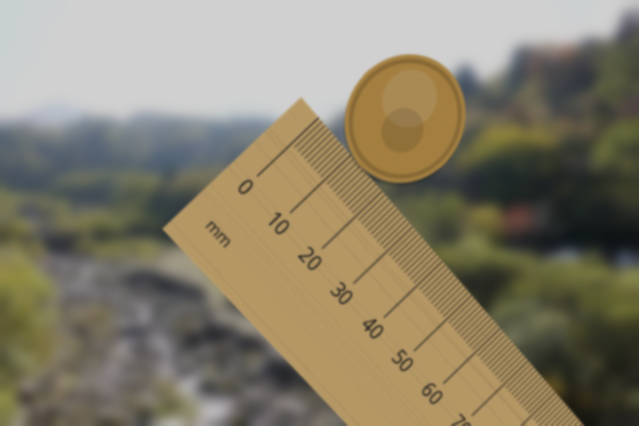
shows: 25 mm
